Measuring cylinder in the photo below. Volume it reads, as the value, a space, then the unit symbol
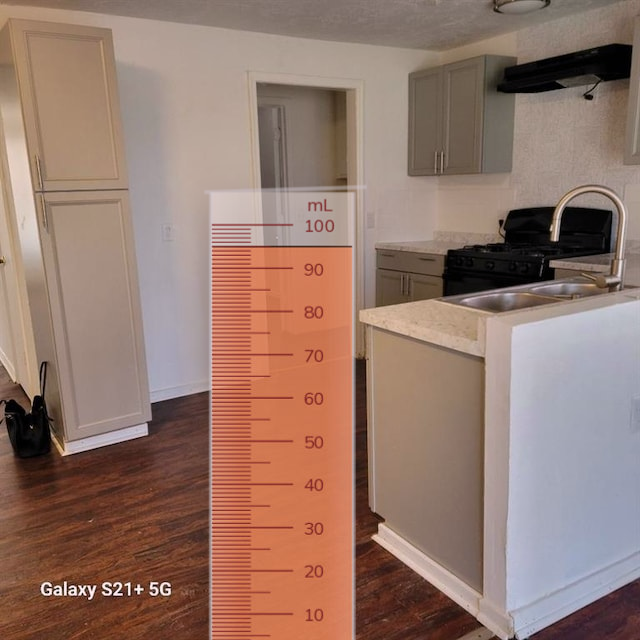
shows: 95 mL
